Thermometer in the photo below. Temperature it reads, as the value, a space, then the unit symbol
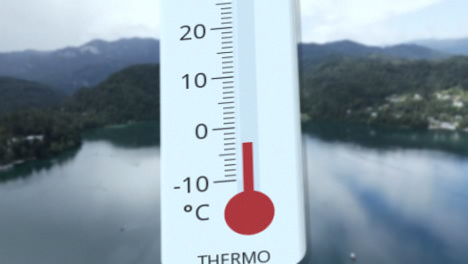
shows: -3 °C
